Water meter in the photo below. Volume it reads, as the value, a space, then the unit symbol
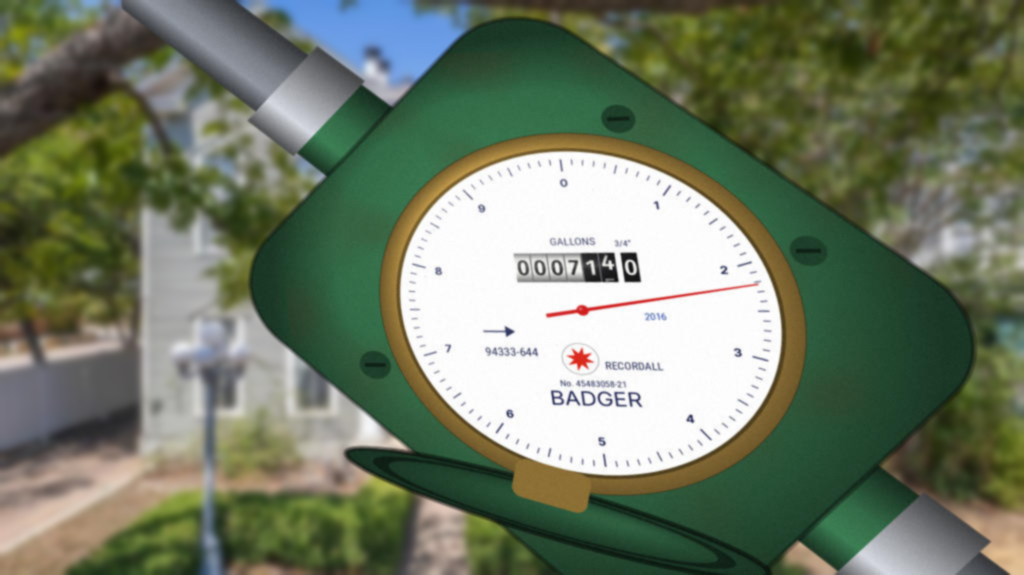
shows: 7142.2 gal
